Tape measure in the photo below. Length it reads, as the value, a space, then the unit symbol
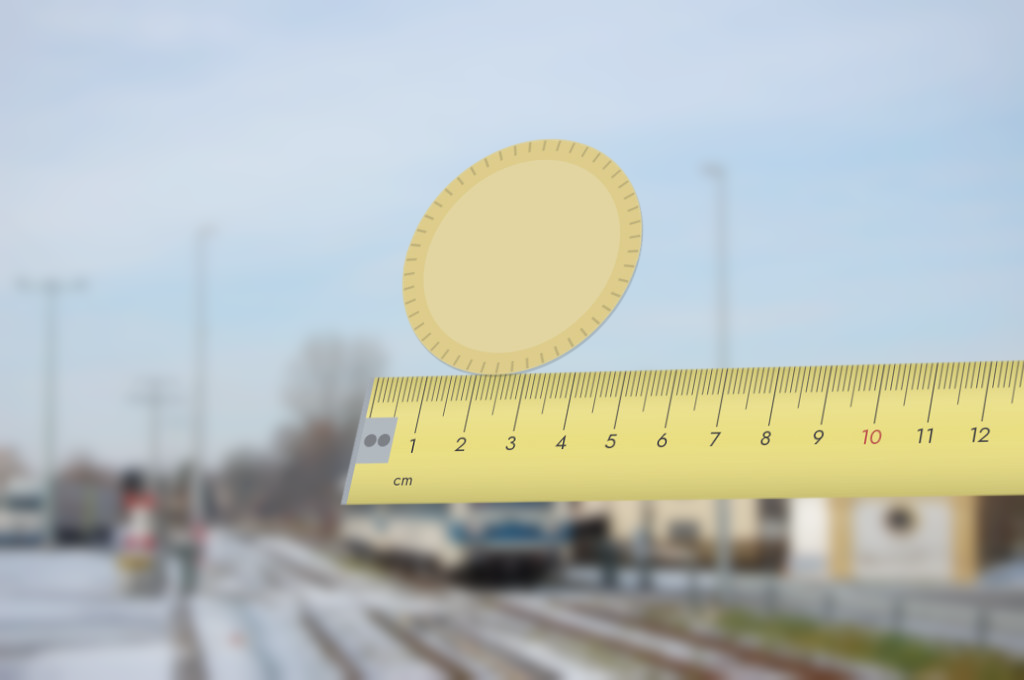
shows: 4.8 cm
